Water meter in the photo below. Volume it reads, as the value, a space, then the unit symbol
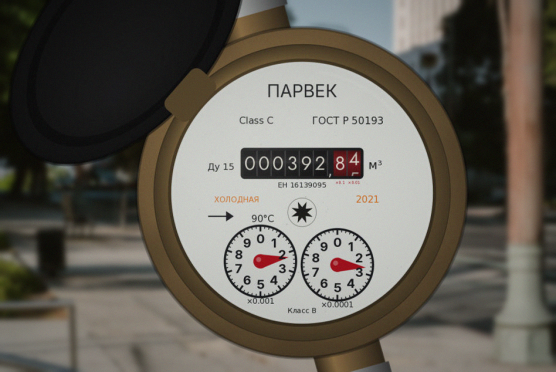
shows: 392.8422 m³
